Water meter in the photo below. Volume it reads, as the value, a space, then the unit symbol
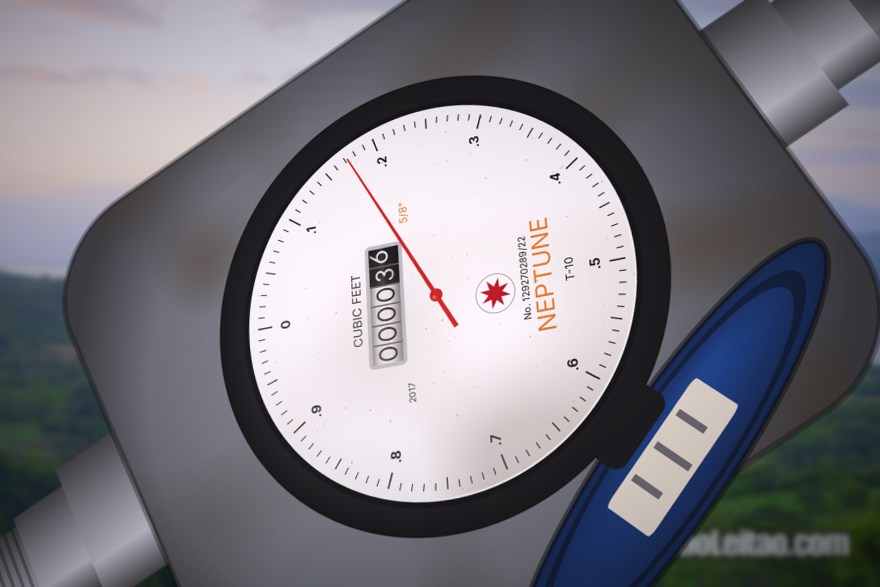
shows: 36.17 ft³
